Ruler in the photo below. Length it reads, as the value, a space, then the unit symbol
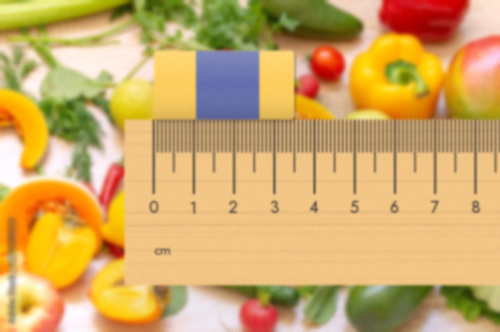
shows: 3.5 cm
